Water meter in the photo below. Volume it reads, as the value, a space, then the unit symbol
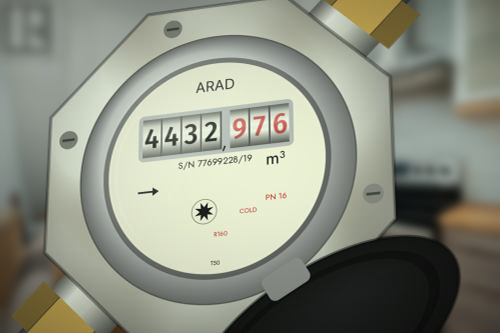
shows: 4432.976 m³
